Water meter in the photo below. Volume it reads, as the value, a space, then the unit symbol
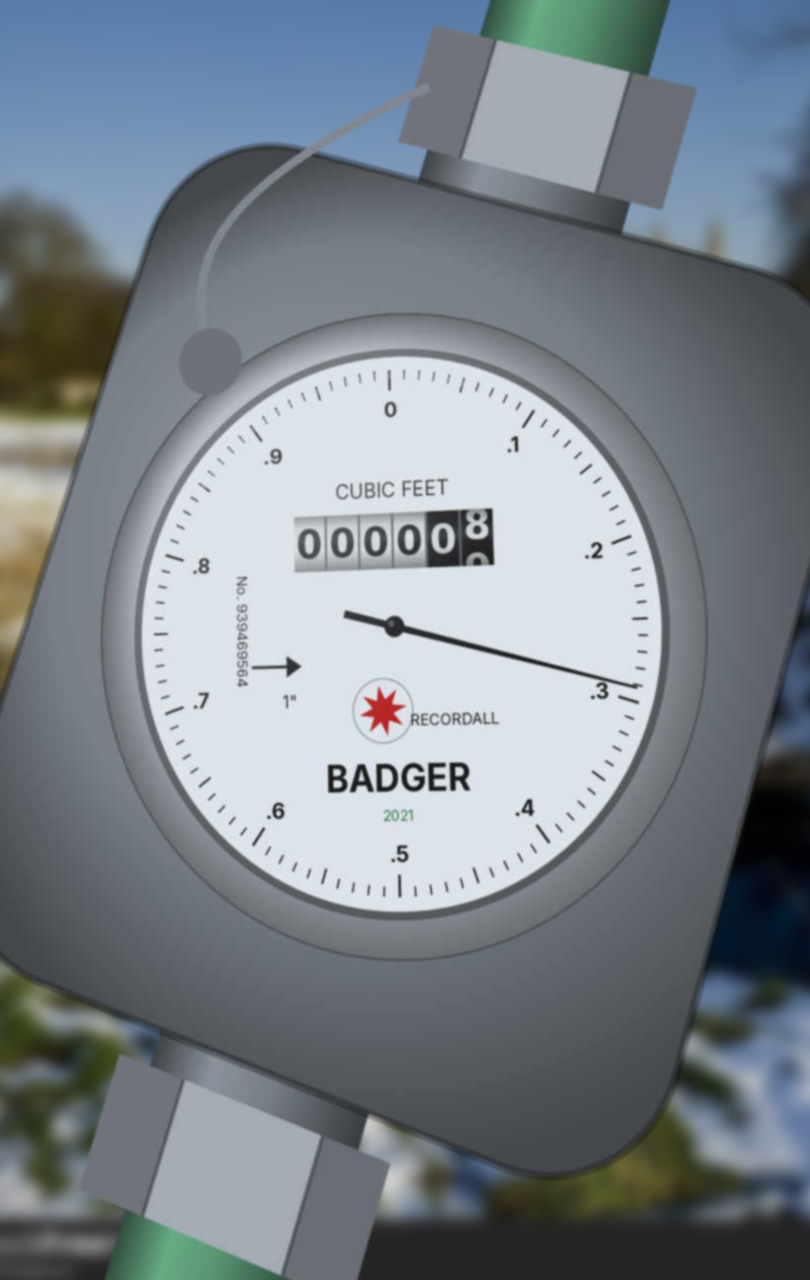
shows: 8.29 ft³
